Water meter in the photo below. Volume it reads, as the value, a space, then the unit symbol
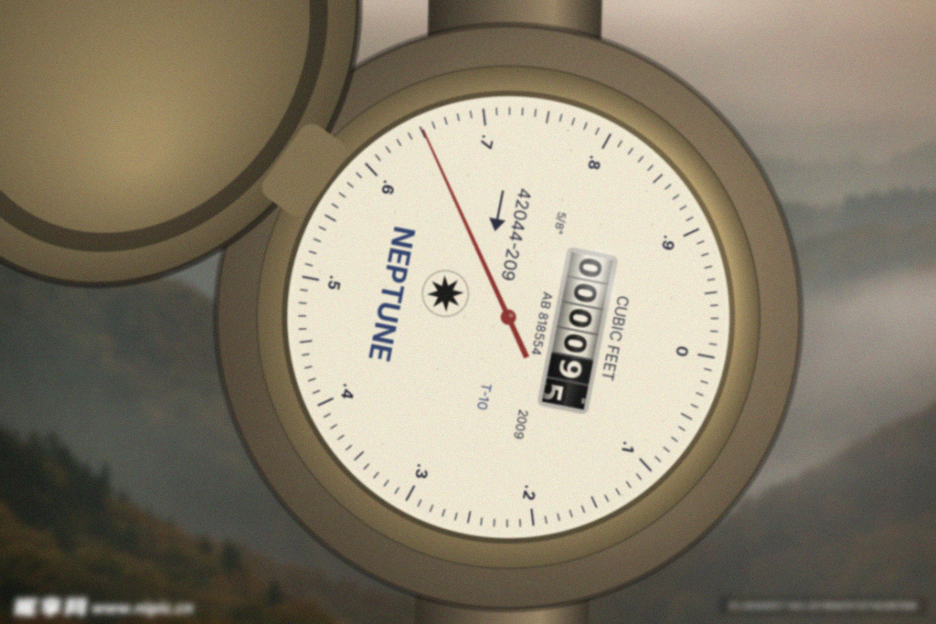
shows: 94.65 ft³
